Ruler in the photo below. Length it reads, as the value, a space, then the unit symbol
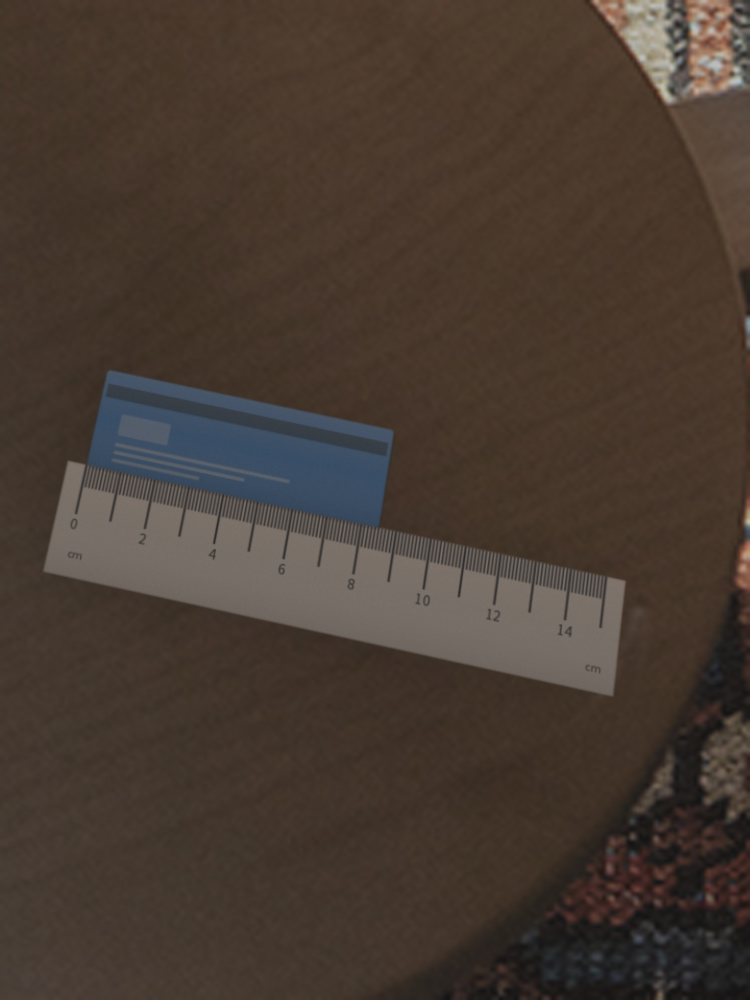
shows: 8.5 cm
